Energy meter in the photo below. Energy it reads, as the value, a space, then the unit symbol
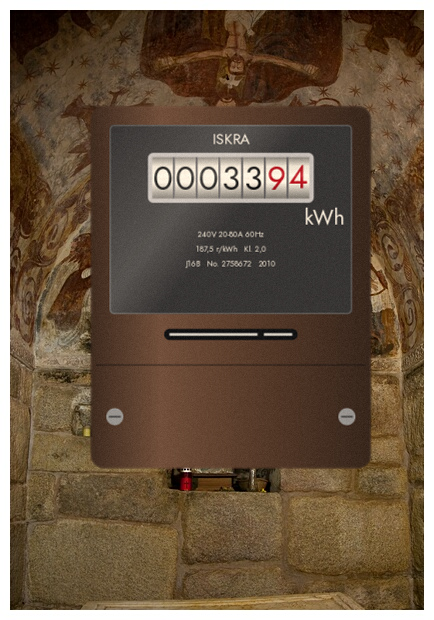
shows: 33.94 kWh
